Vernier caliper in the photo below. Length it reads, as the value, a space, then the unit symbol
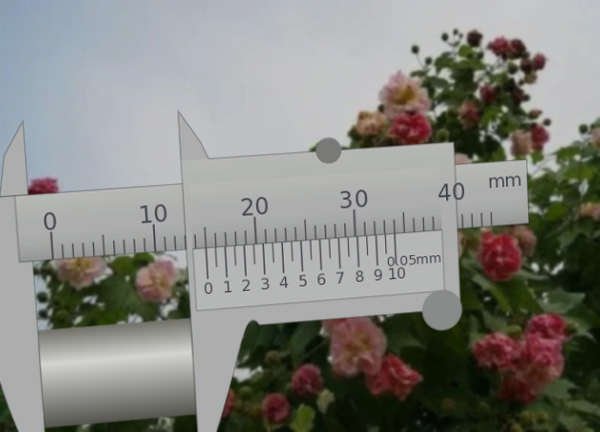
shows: 15.0 mm
